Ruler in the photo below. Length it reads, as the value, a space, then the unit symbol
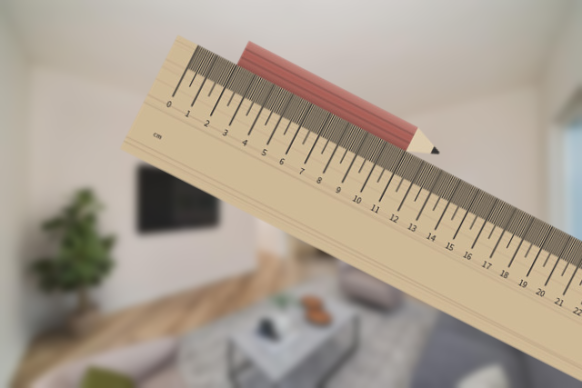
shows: 10.5 cm
